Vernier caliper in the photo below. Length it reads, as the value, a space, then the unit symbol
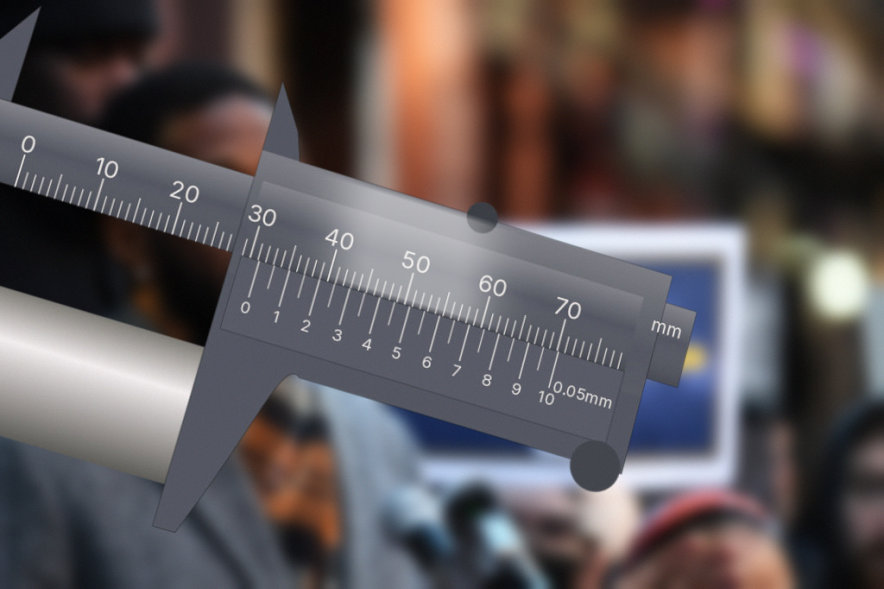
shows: 31.2 mm
